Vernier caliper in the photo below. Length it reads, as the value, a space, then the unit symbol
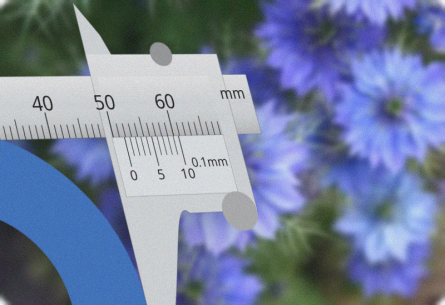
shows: 51.8 mm
